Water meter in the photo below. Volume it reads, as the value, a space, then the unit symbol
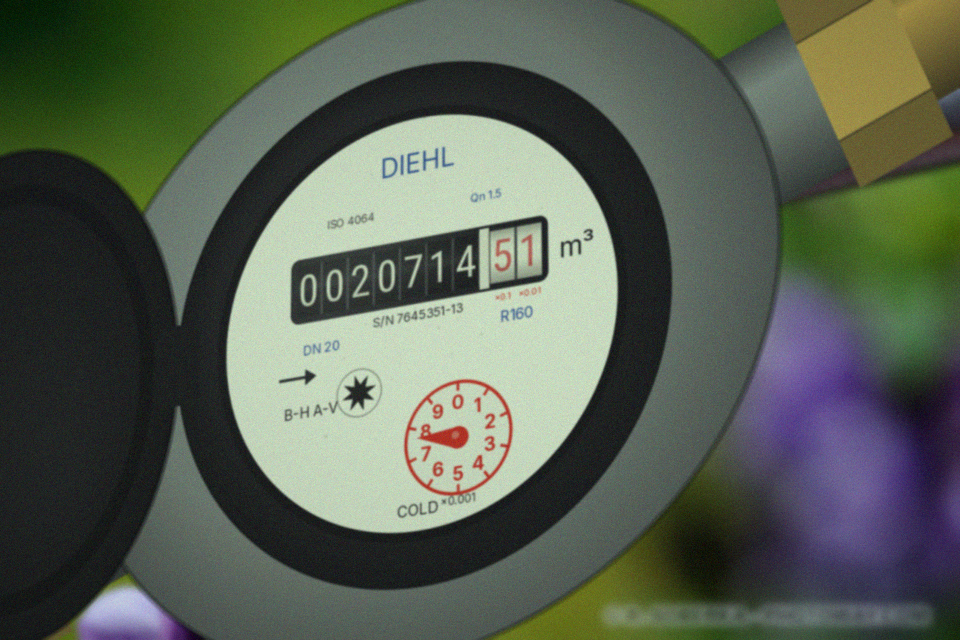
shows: 20714.517 m³
